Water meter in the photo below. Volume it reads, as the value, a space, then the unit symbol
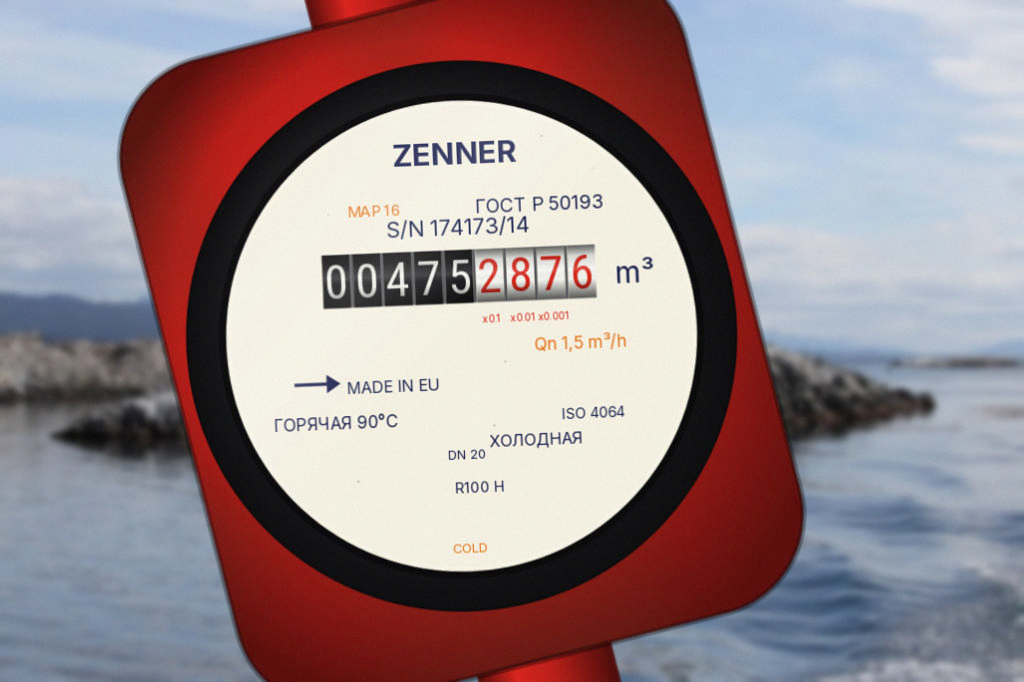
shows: 475.2876 m³
